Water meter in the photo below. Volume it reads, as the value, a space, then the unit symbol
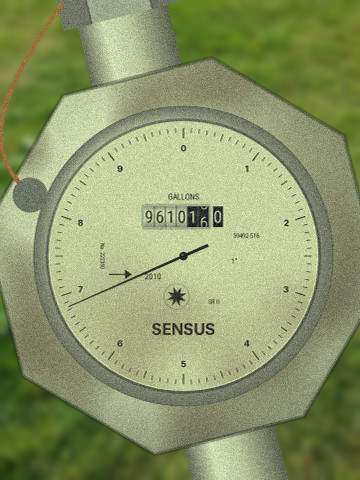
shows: 9610156.8 gal
